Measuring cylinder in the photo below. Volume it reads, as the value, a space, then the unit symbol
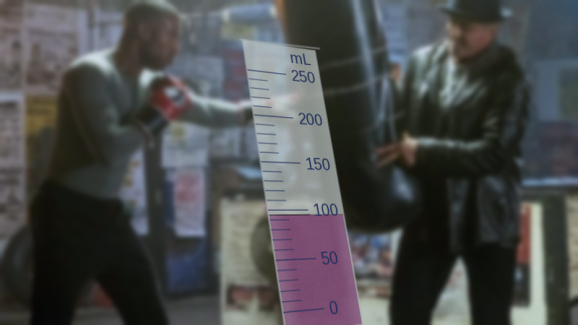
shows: 95 mL
